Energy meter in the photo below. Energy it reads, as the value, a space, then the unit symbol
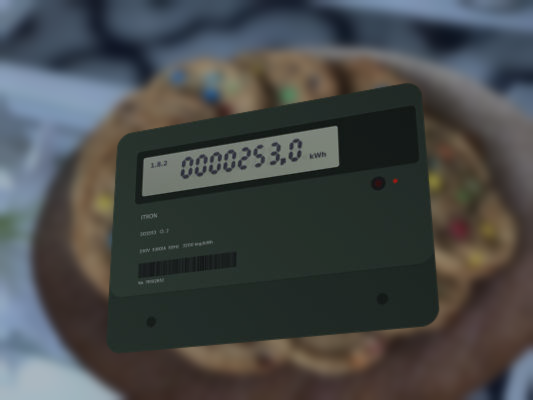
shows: 253.0 kWh
